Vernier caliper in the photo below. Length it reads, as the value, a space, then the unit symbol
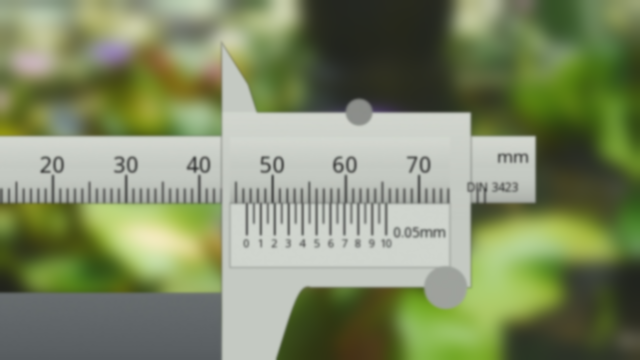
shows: 46.5 mm
